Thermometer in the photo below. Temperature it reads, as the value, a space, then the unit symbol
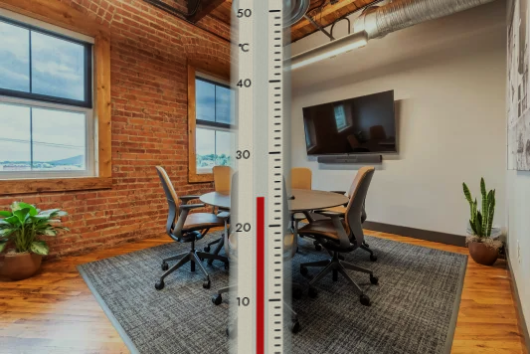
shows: 24 °C
